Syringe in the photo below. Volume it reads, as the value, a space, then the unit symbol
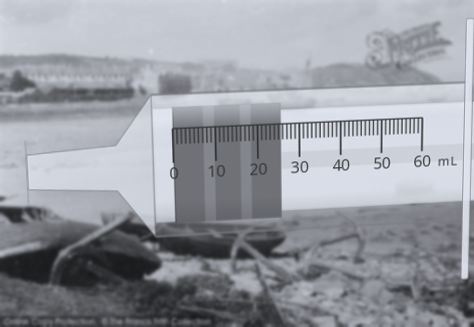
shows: 0 mL
